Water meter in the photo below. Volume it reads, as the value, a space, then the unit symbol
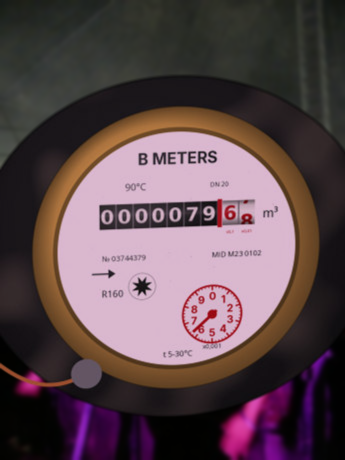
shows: 79.676 m³
